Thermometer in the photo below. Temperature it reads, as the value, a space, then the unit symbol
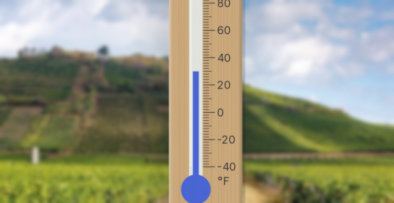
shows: 30 °F
